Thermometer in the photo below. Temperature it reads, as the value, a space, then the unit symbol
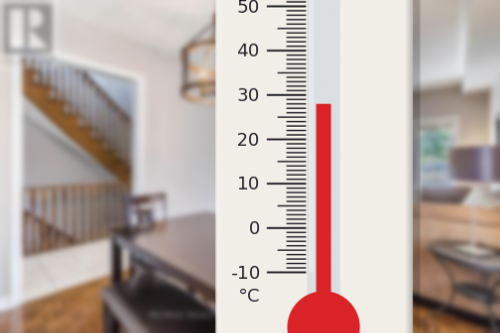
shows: 28 °C
